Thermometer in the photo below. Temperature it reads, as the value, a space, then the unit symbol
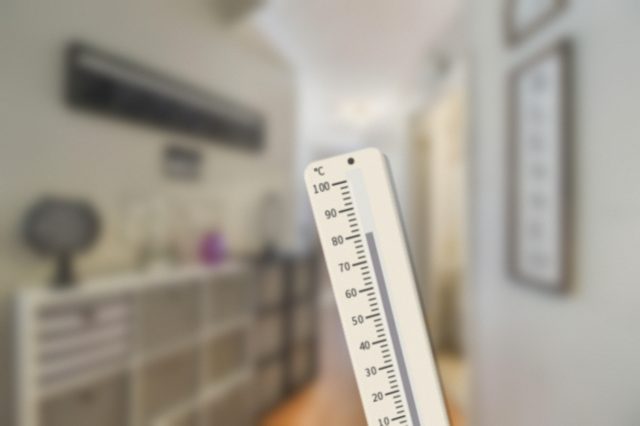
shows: 80 °C
